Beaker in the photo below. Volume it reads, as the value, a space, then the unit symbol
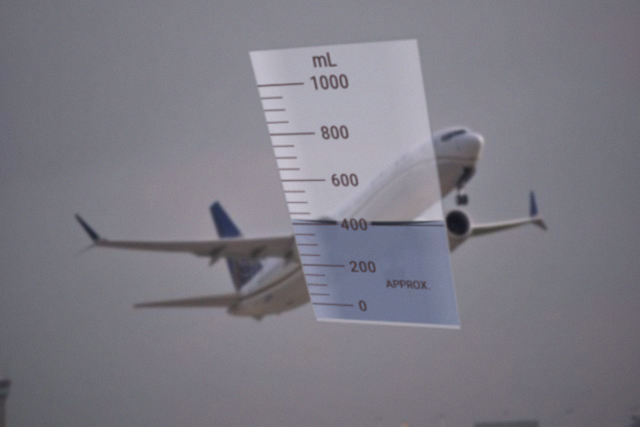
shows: 400 mL
